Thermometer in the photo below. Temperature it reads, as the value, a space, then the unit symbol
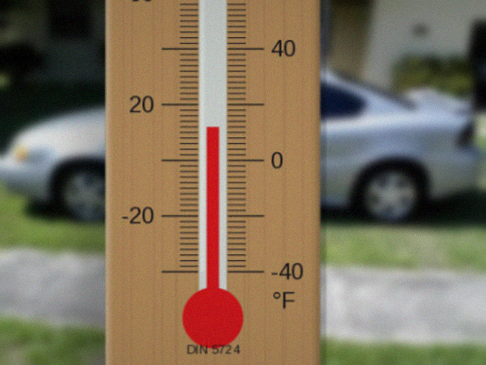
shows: 12 °F
